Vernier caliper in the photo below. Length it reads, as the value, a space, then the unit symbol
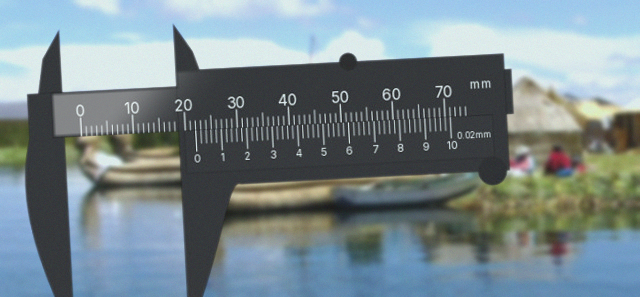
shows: 22.0 mm
